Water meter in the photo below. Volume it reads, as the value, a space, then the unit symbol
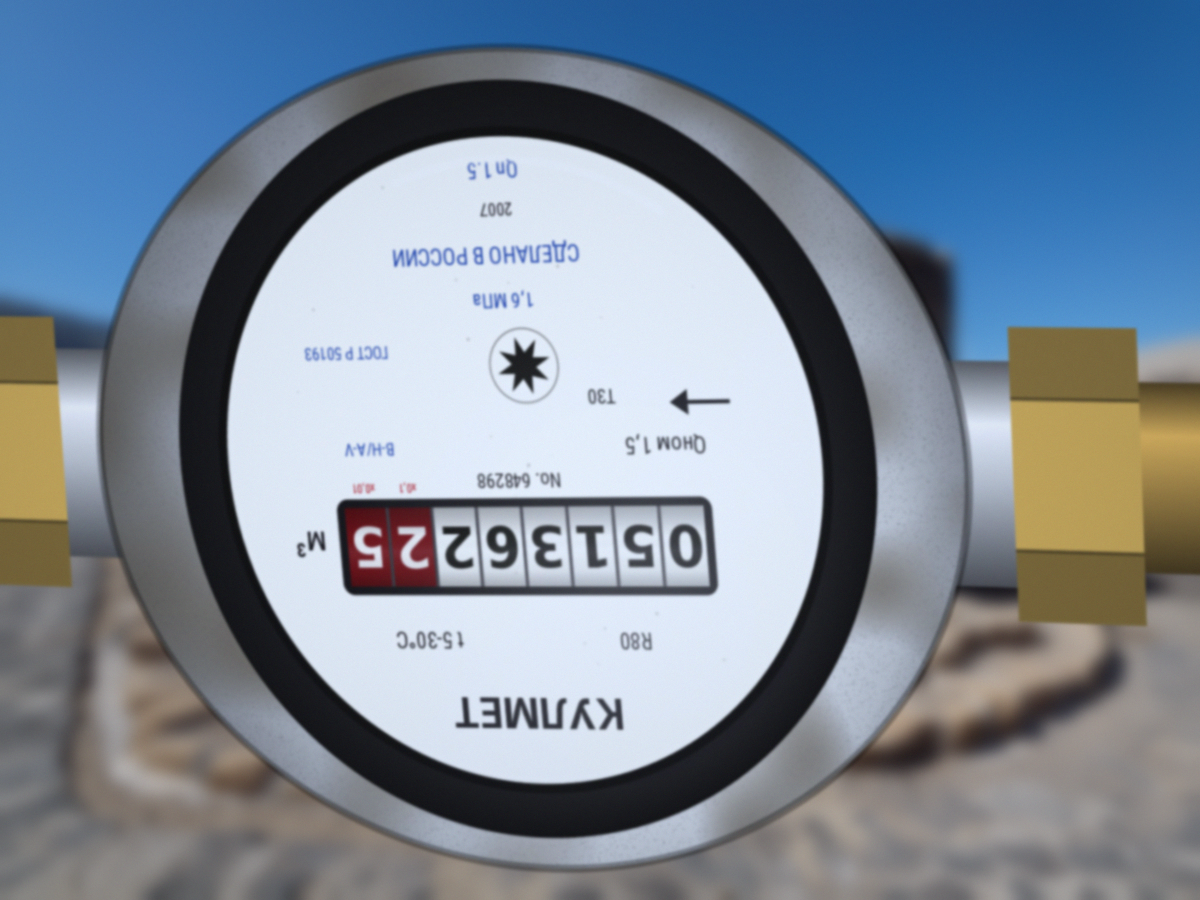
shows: 51362.25 m³
